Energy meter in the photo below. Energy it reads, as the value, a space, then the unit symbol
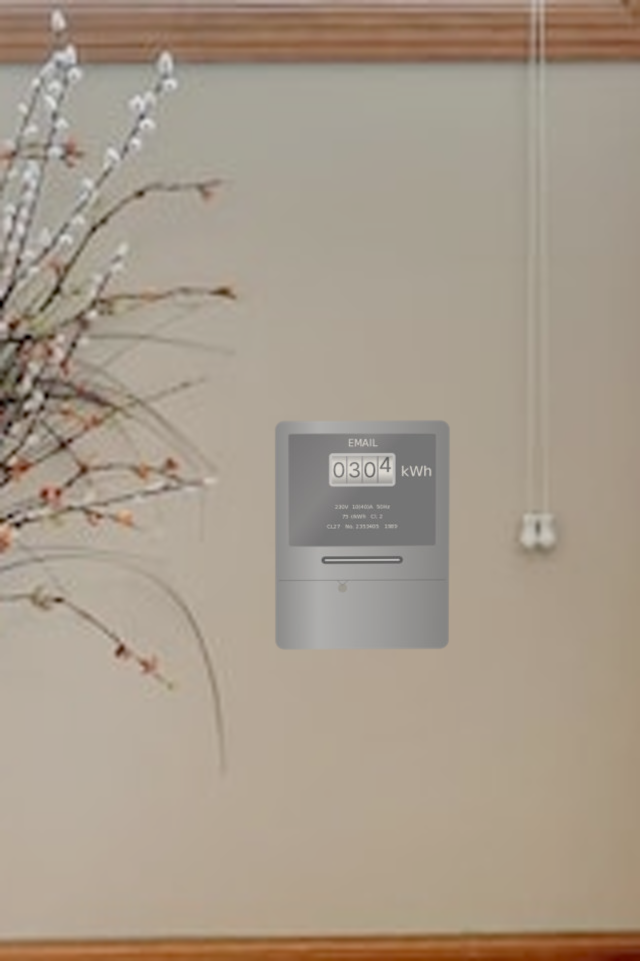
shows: 304 kWh
